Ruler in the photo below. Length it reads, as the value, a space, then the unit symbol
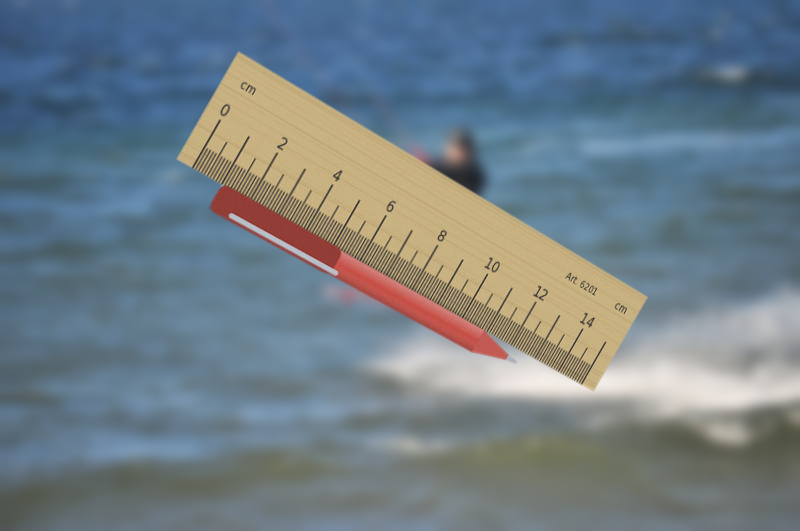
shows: 11.5 cm
